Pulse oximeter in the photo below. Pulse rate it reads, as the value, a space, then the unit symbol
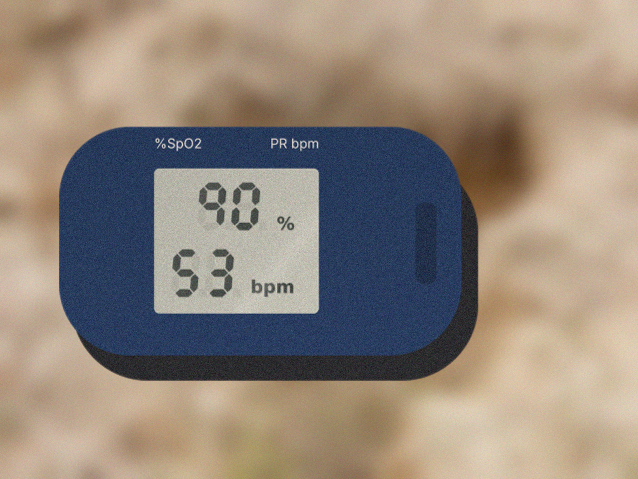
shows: 53 bpm
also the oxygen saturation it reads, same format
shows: 90 %
